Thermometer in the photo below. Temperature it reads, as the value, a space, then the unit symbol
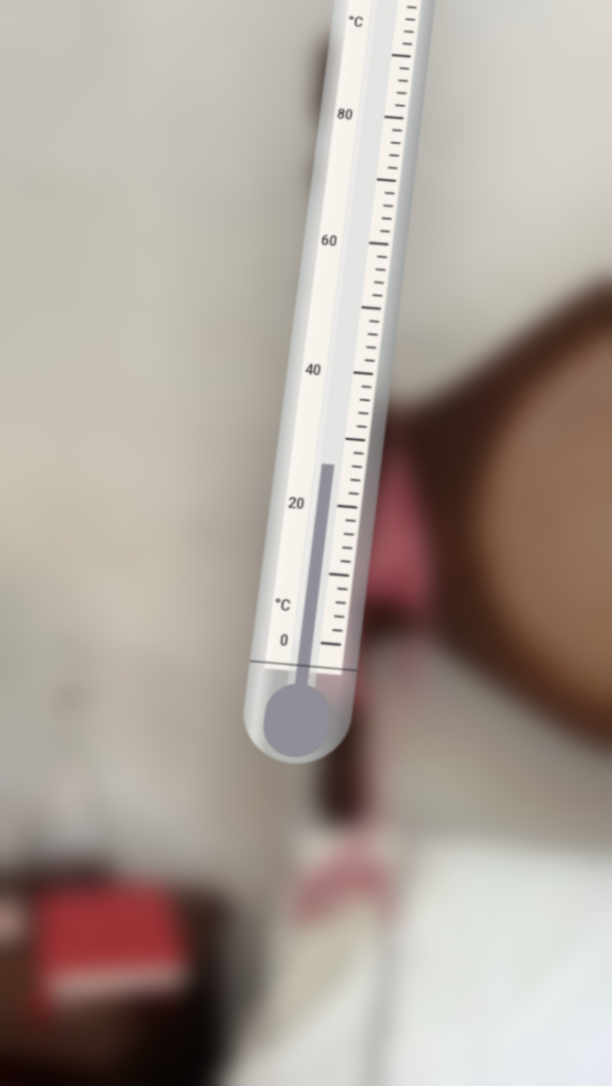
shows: 26 °C
